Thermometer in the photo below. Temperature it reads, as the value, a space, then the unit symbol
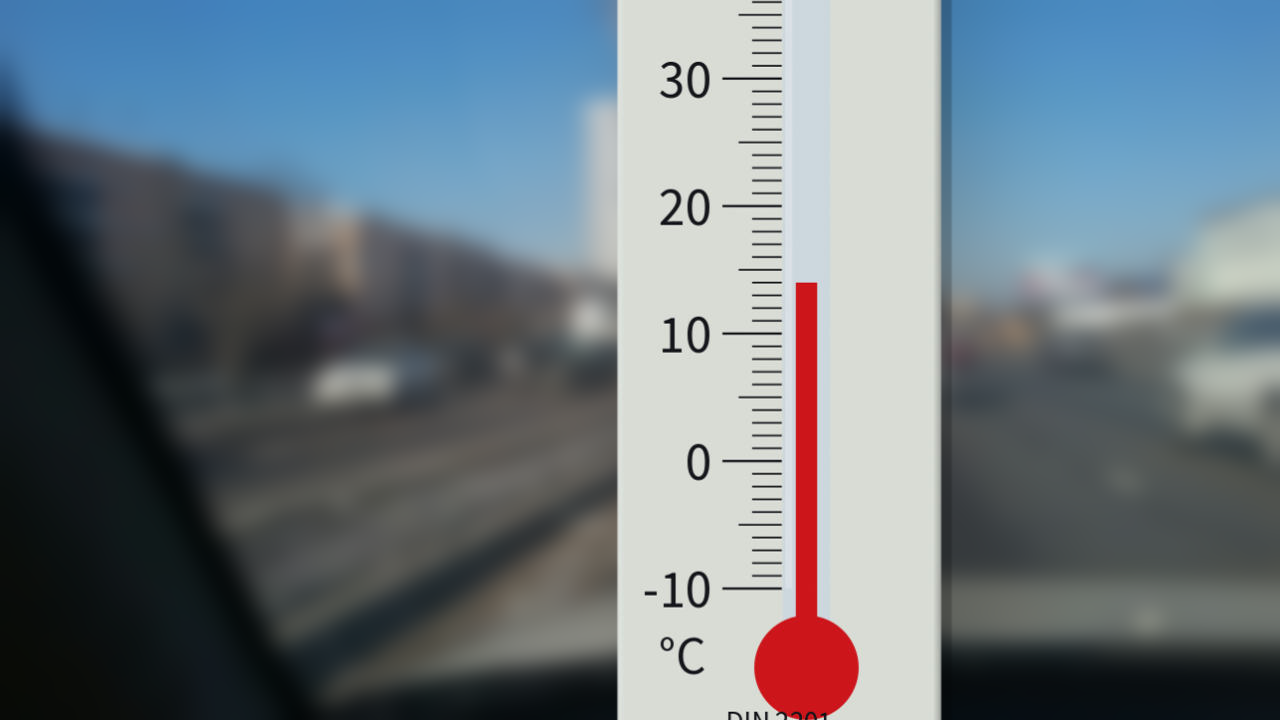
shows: 14 °C
